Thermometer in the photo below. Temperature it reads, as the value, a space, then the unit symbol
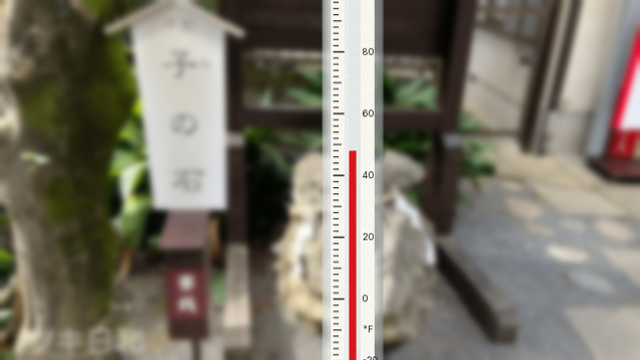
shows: 48 °F
